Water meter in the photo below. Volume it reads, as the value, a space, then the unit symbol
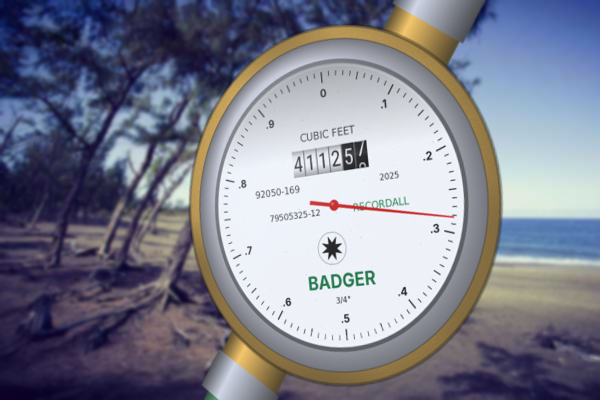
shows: 411257.28 ft³
